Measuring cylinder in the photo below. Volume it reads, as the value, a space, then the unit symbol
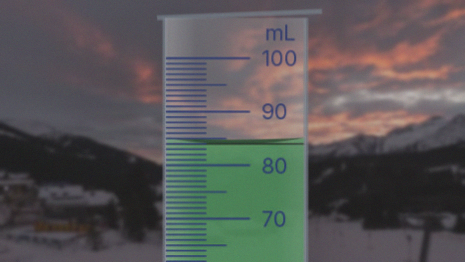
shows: 84 mL
